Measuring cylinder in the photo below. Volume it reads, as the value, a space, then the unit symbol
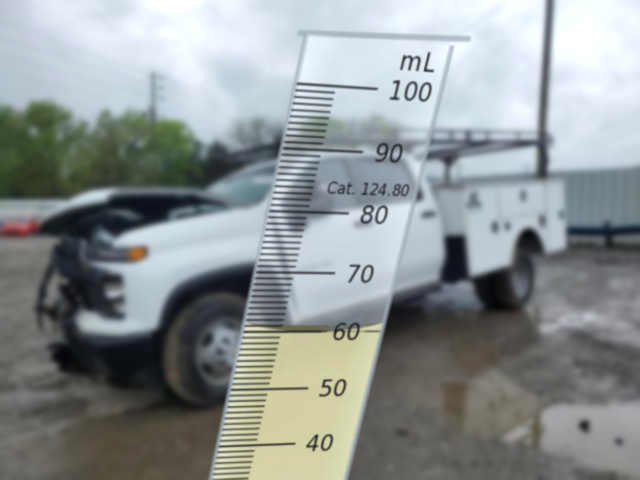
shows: 60 mL
